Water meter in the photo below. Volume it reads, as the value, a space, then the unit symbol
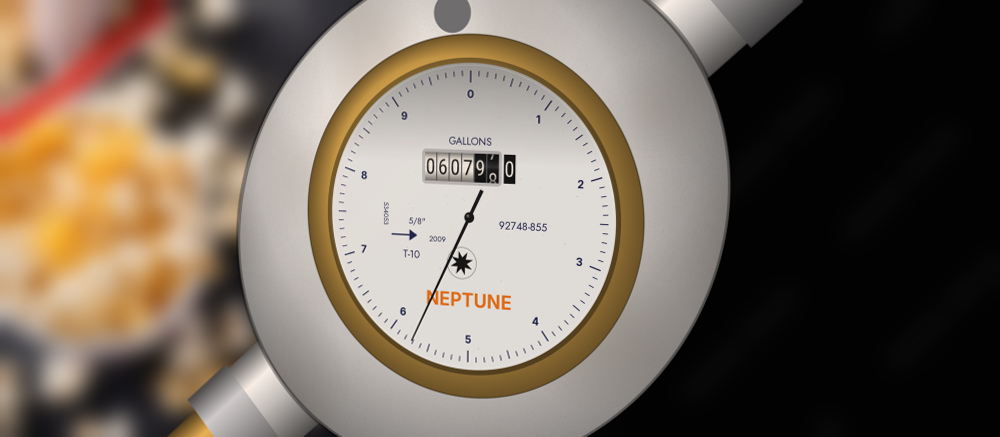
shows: 607975.7 gal
